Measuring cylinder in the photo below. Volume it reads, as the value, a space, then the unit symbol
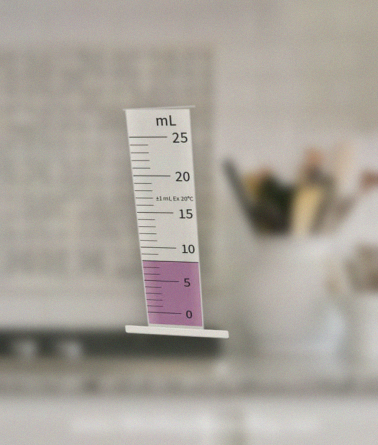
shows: 8 mL
